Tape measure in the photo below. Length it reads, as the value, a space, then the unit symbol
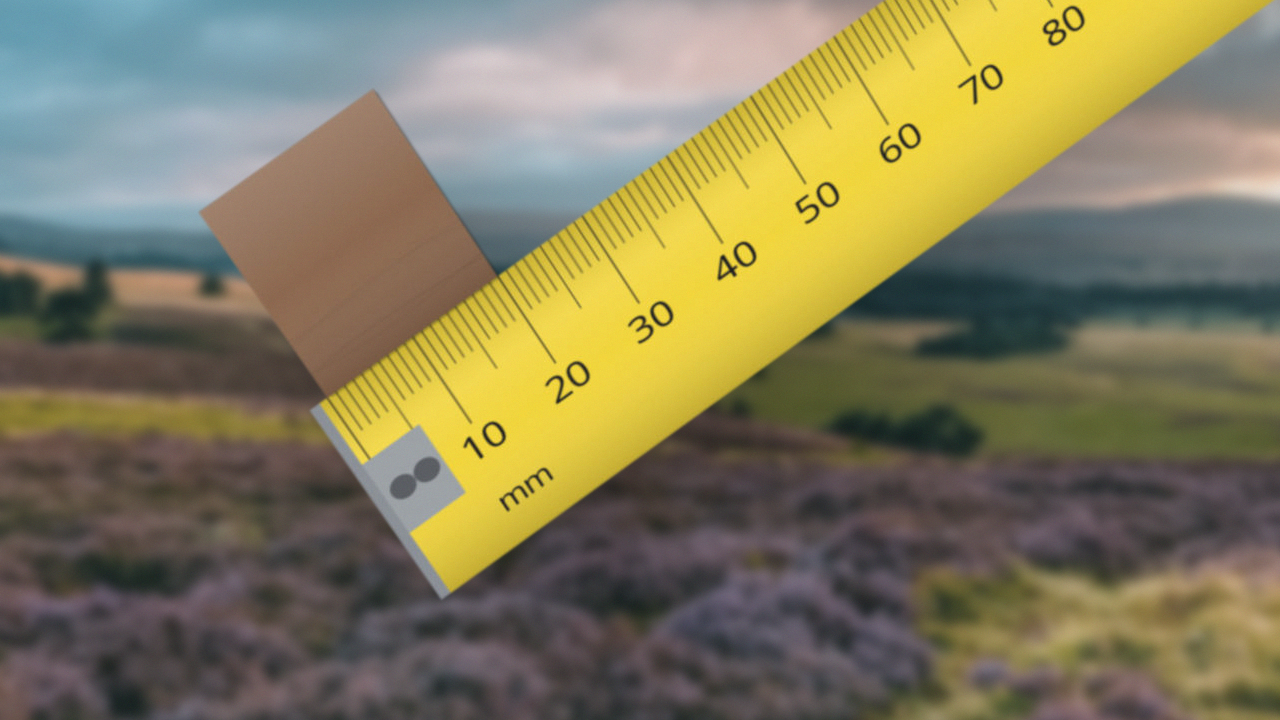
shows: 20 mm
